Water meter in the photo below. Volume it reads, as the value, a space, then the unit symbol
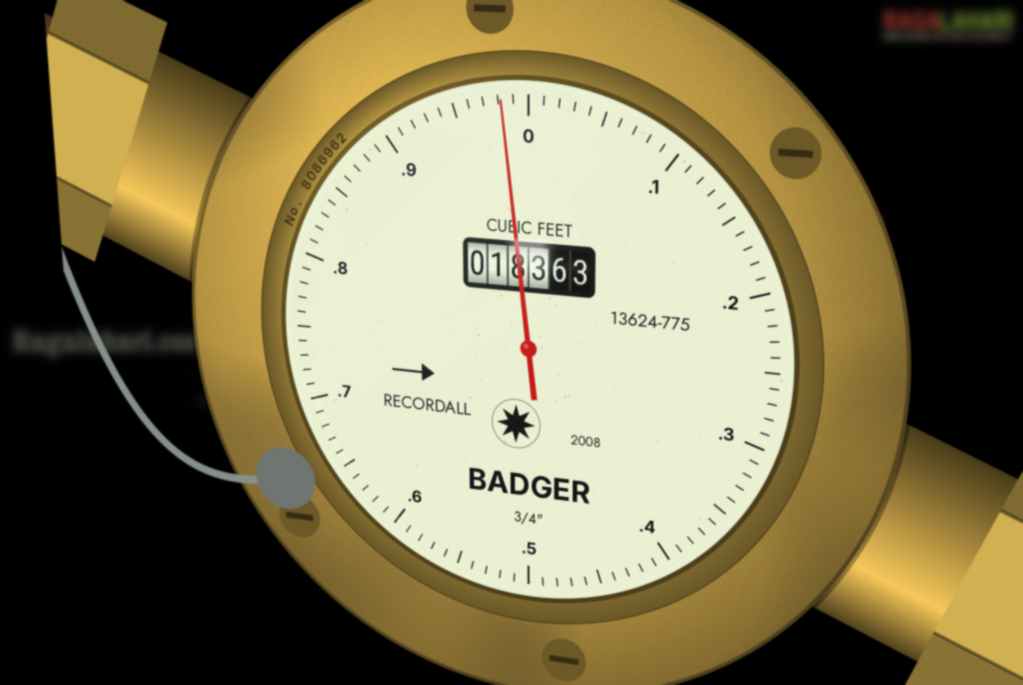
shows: 18362.98 ft³
